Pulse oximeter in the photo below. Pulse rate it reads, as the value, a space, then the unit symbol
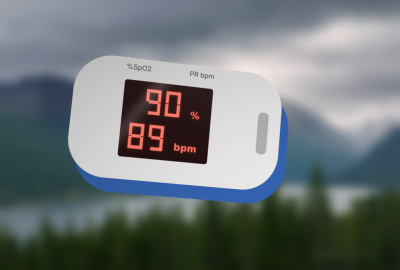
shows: 89 bpm
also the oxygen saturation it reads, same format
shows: 90 %
